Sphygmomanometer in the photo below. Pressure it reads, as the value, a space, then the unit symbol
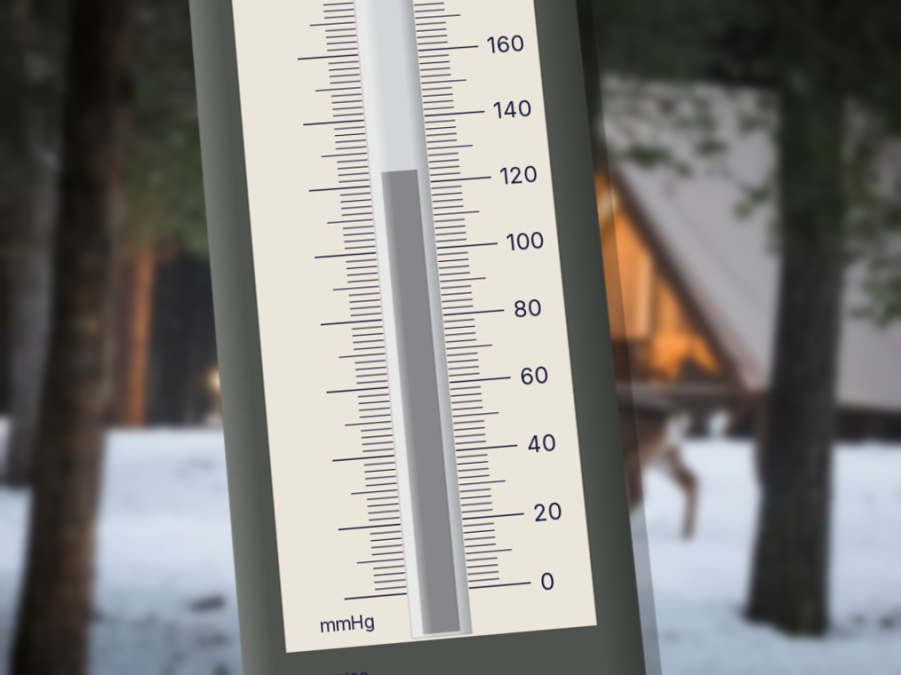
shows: 124 mmHg
